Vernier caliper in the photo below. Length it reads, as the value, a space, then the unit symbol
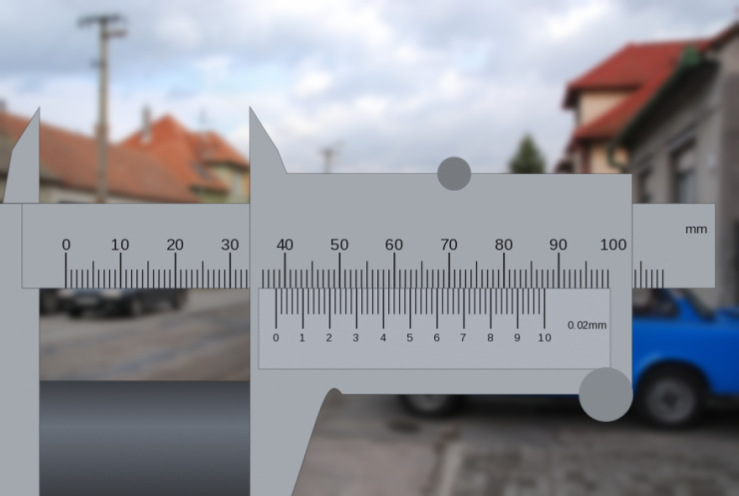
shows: 38.4 mm
